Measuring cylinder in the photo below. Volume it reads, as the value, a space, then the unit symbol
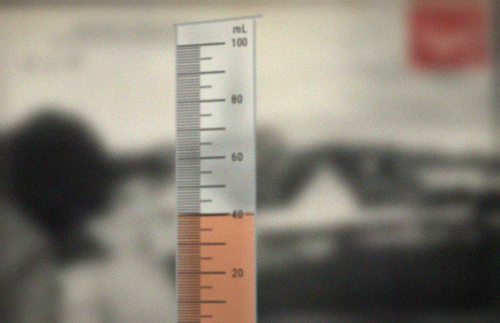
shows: 40 mL
